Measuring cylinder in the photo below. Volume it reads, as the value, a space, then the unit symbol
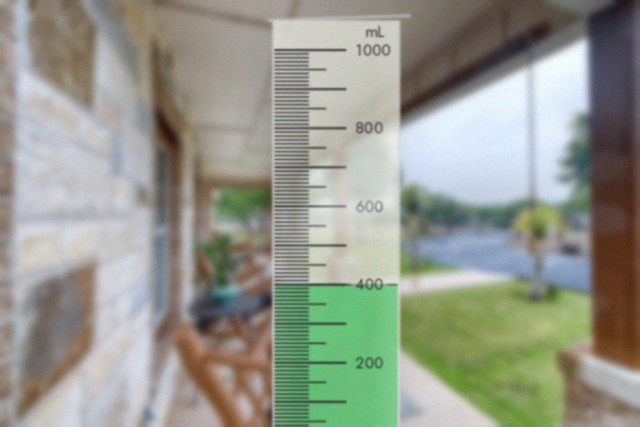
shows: 400 mL
